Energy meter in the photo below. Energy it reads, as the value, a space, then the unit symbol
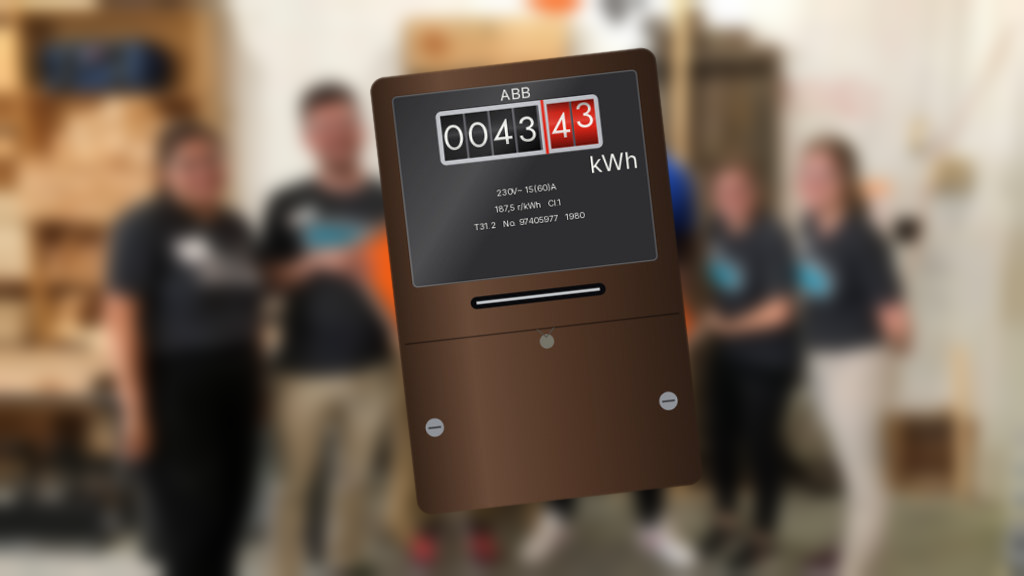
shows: 43.43 kWh
